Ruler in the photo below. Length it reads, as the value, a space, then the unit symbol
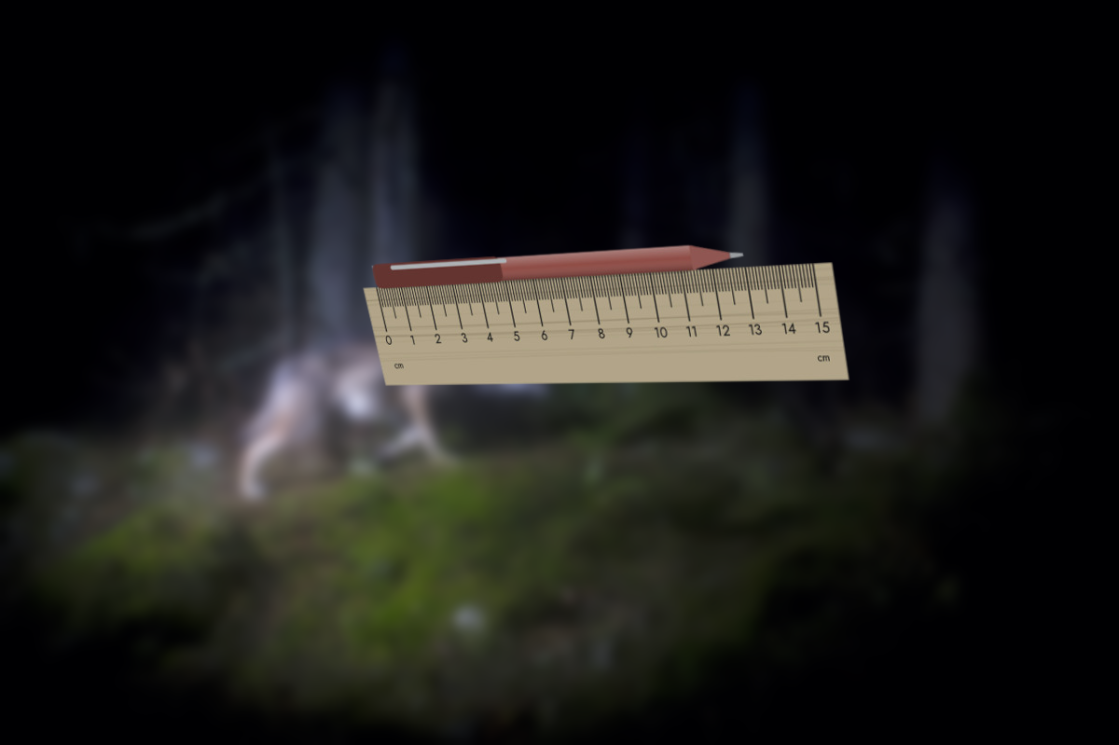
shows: 13 cm
